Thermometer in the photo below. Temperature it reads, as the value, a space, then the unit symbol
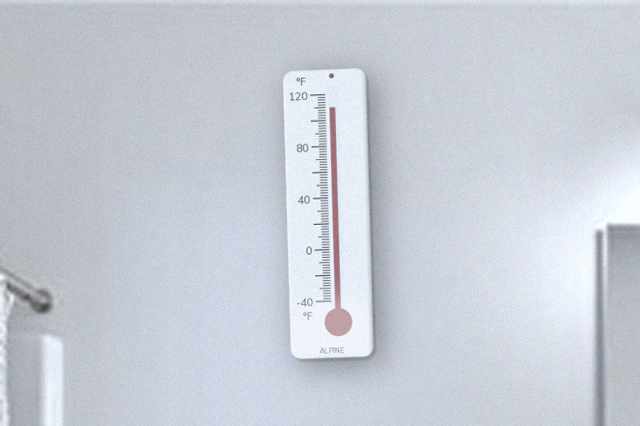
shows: 110 °F
